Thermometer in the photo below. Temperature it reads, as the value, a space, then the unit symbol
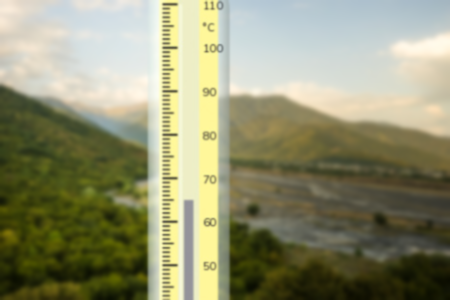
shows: 65 °C
